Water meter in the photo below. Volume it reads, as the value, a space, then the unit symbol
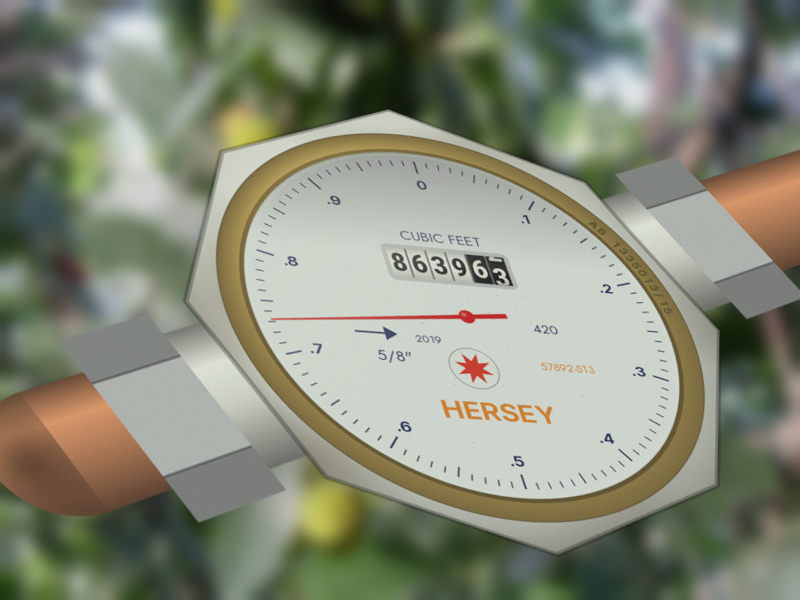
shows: 863962.73 ft³
